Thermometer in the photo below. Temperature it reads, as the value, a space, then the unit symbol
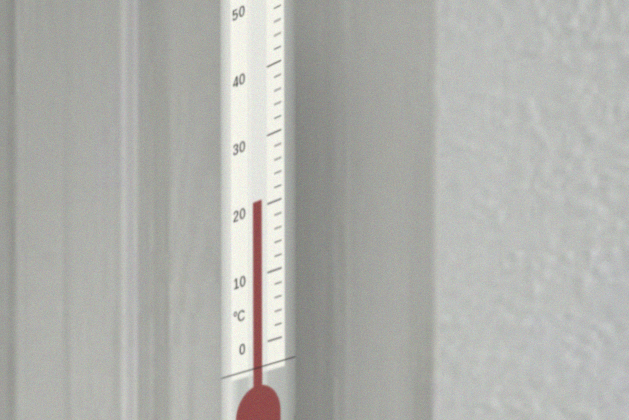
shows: 21 °C
